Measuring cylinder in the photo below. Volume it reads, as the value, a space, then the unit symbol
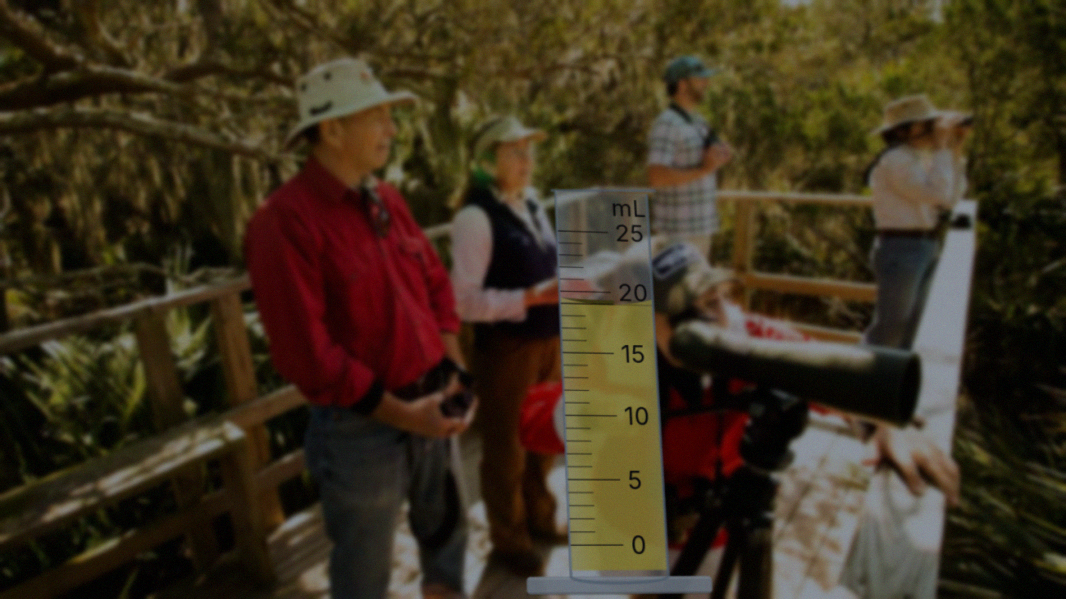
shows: 19 mL
